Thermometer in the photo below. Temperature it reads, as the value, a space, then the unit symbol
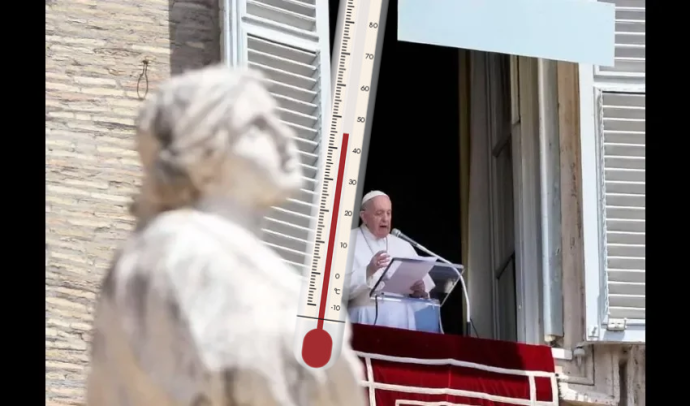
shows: 45 °C
